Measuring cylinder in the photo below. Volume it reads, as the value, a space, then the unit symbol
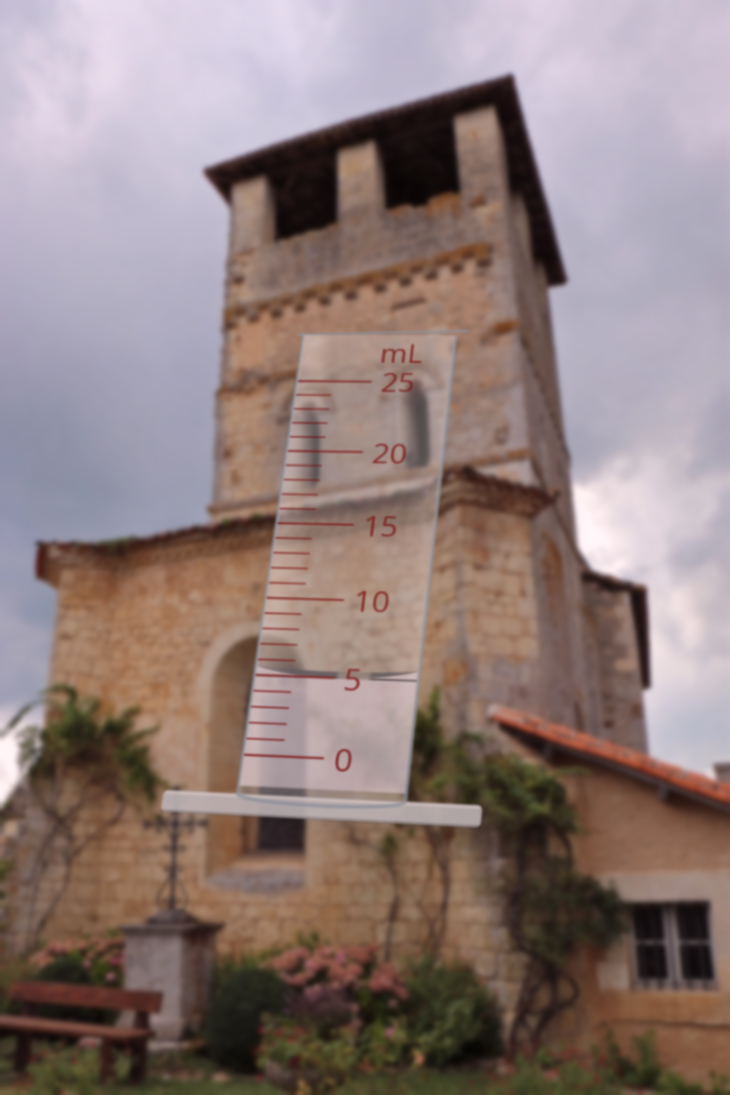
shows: 5 mL
